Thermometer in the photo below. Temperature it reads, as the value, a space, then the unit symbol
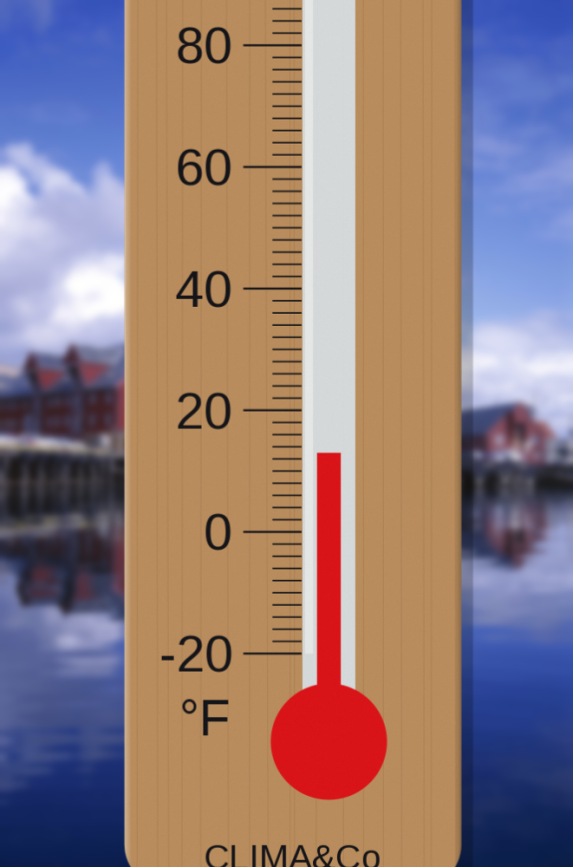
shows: 13 °F
